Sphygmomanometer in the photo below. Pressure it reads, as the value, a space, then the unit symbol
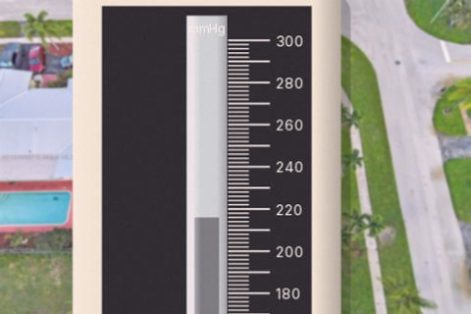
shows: 216 mmHg
